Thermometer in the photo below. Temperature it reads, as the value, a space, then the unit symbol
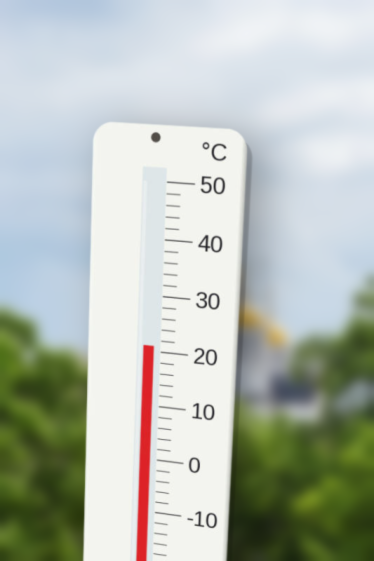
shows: 21 °C
